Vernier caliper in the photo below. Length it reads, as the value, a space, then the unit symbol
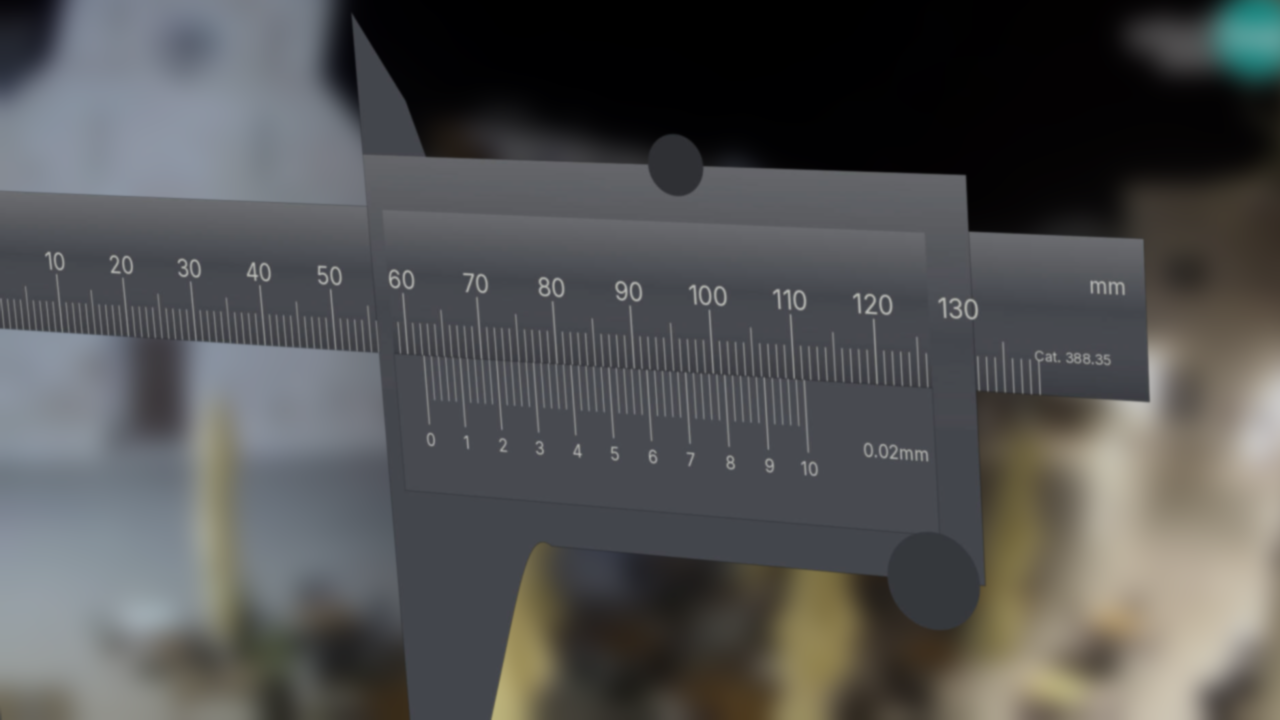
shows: 62.2 mm
